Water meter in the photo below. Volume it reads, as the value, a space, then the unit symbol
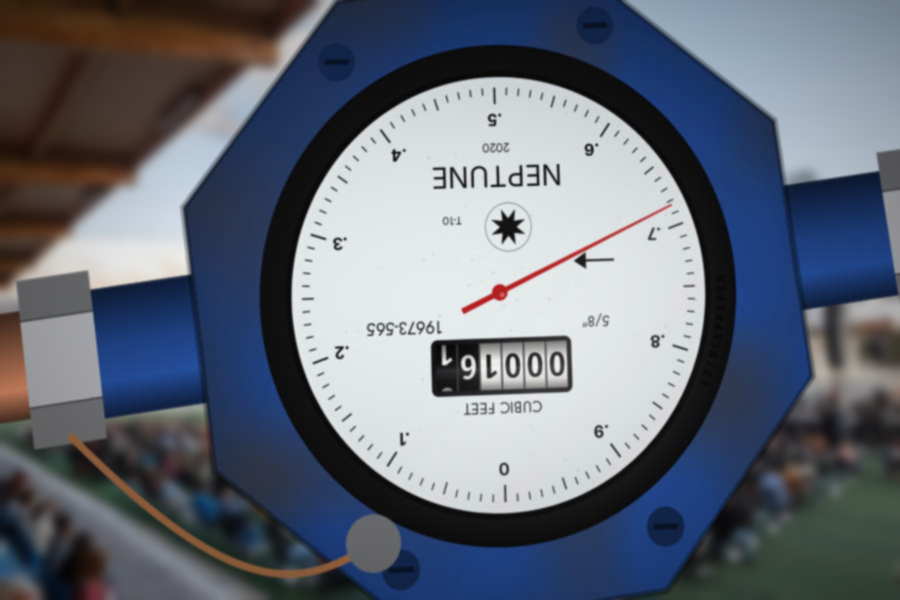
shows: 160.68 ft³
